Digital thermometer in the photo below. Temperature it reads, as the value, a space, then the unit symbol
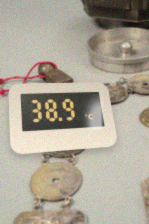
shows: 38.9 °C
